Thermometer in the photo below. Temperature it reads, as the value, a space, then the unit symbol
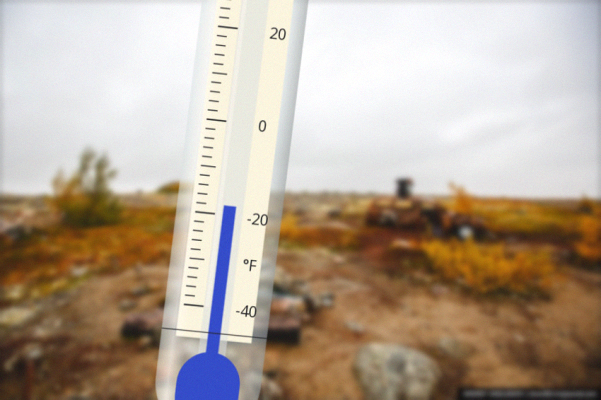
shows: -18 °F
